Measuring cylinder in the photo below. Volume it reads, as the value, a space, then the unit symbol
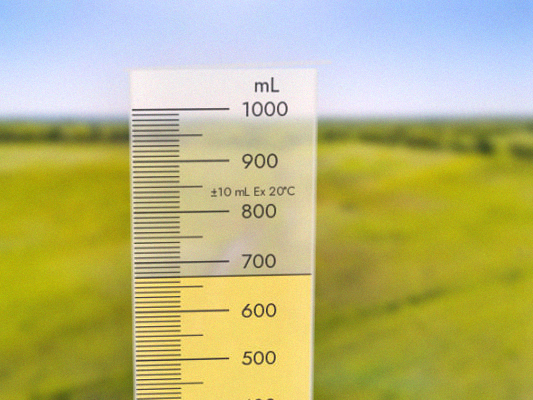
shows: 670 mL
